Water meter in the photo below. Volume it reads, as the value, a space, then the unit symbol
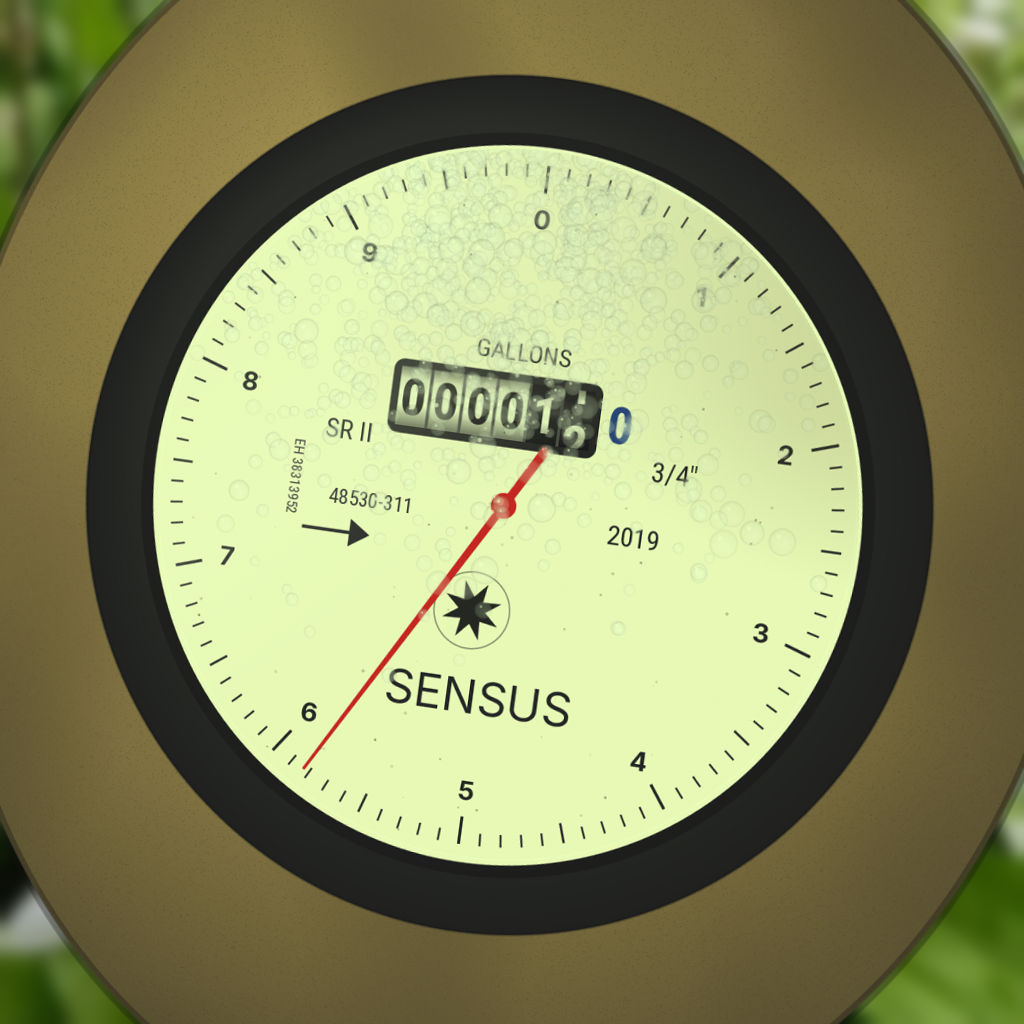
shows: 115.8 gal
